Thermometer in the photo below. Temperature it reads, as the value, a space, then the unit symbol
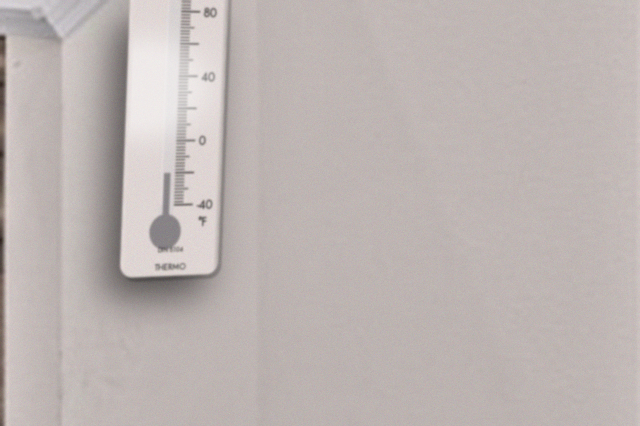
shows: -20 °F
